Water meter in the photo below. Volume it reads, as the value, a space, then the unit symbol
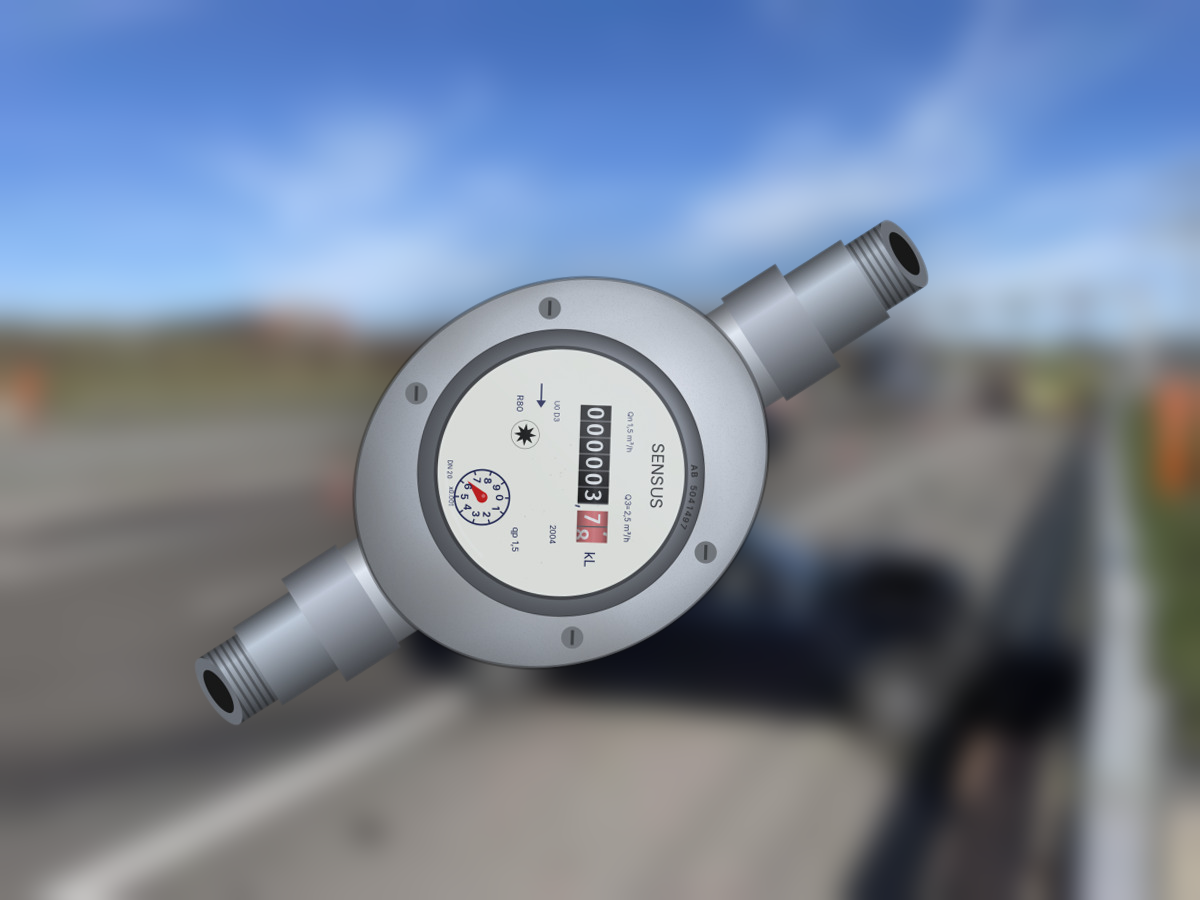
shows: 3.776 kL
